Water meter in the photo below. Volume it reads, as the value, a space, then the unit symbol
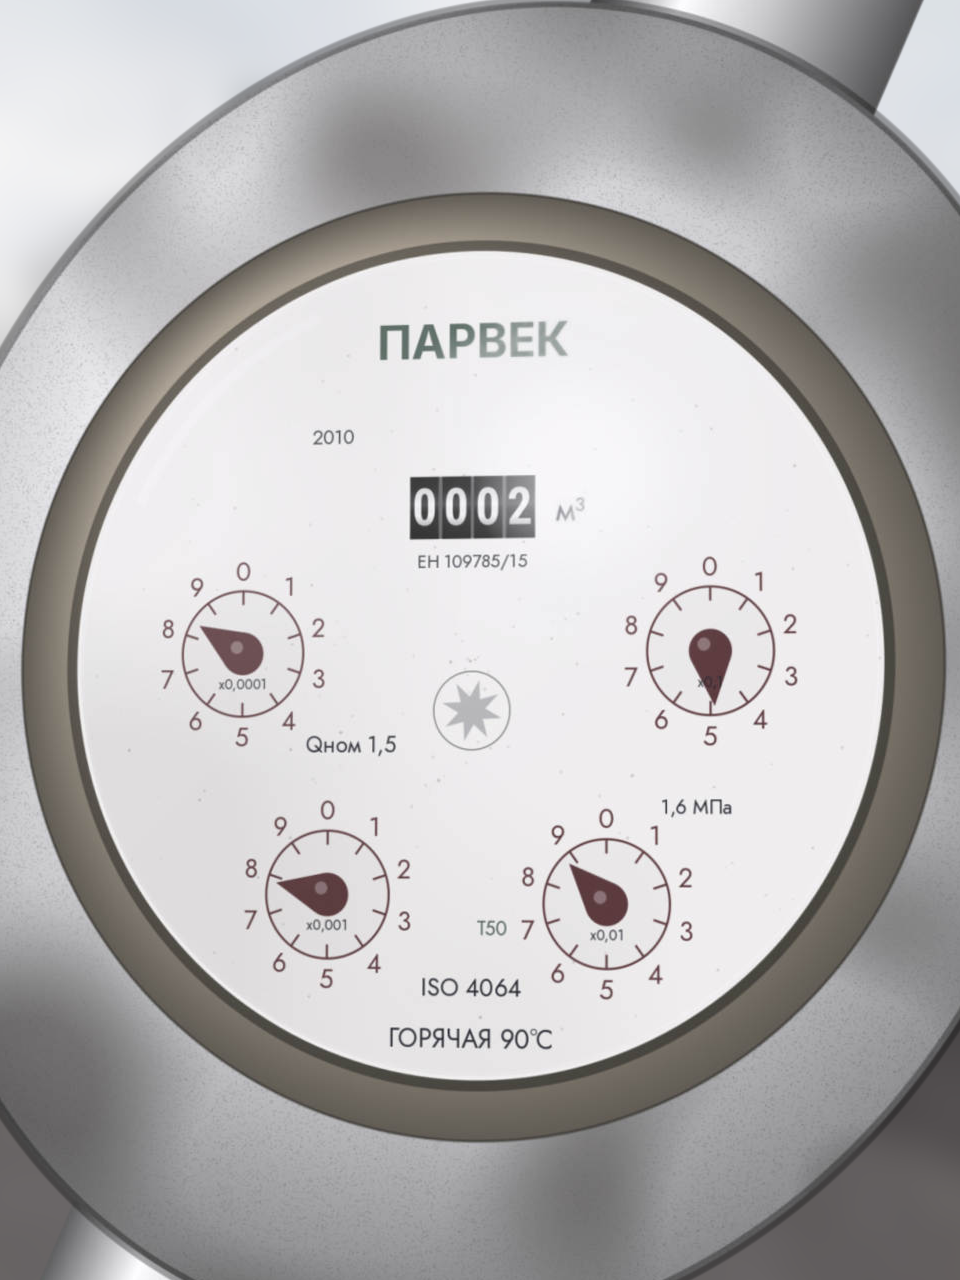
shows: 2.4878 m³
